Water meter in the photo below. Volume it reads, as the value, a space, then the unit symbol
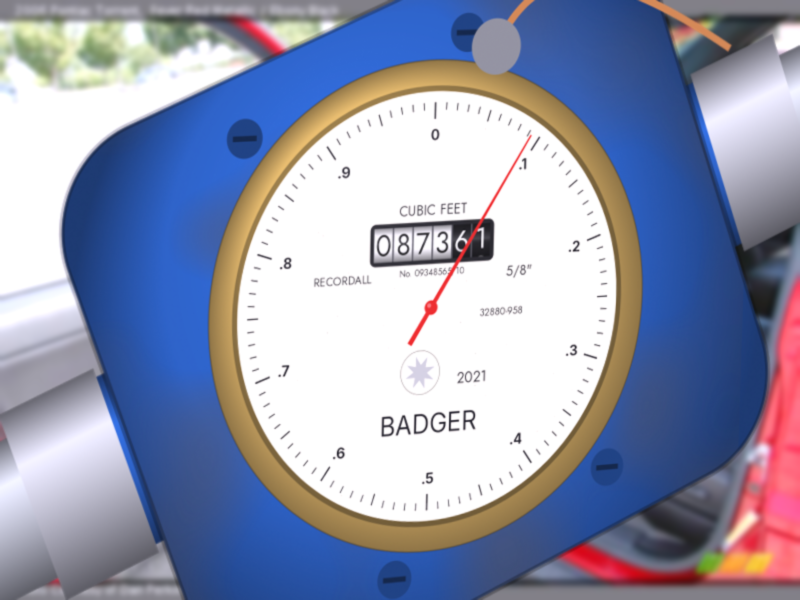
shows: 87361.09 ft³
